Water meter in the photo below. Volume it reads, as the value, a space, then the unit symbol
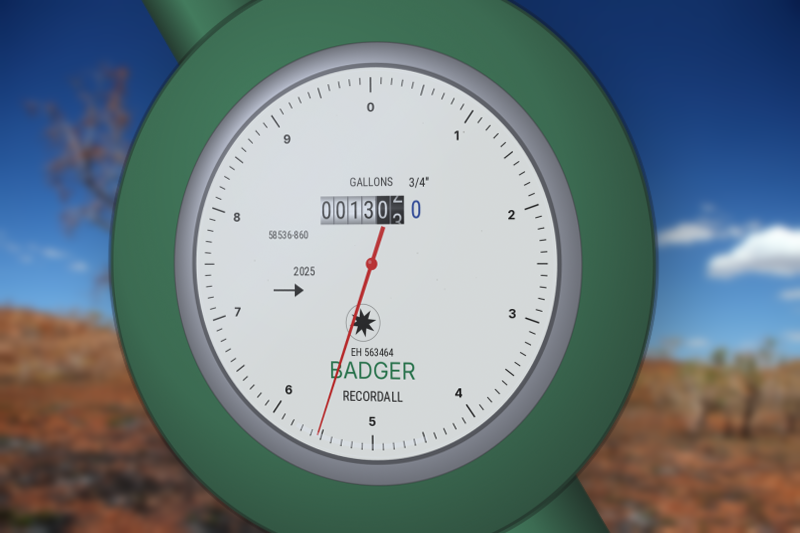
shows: 13025.5 gal
